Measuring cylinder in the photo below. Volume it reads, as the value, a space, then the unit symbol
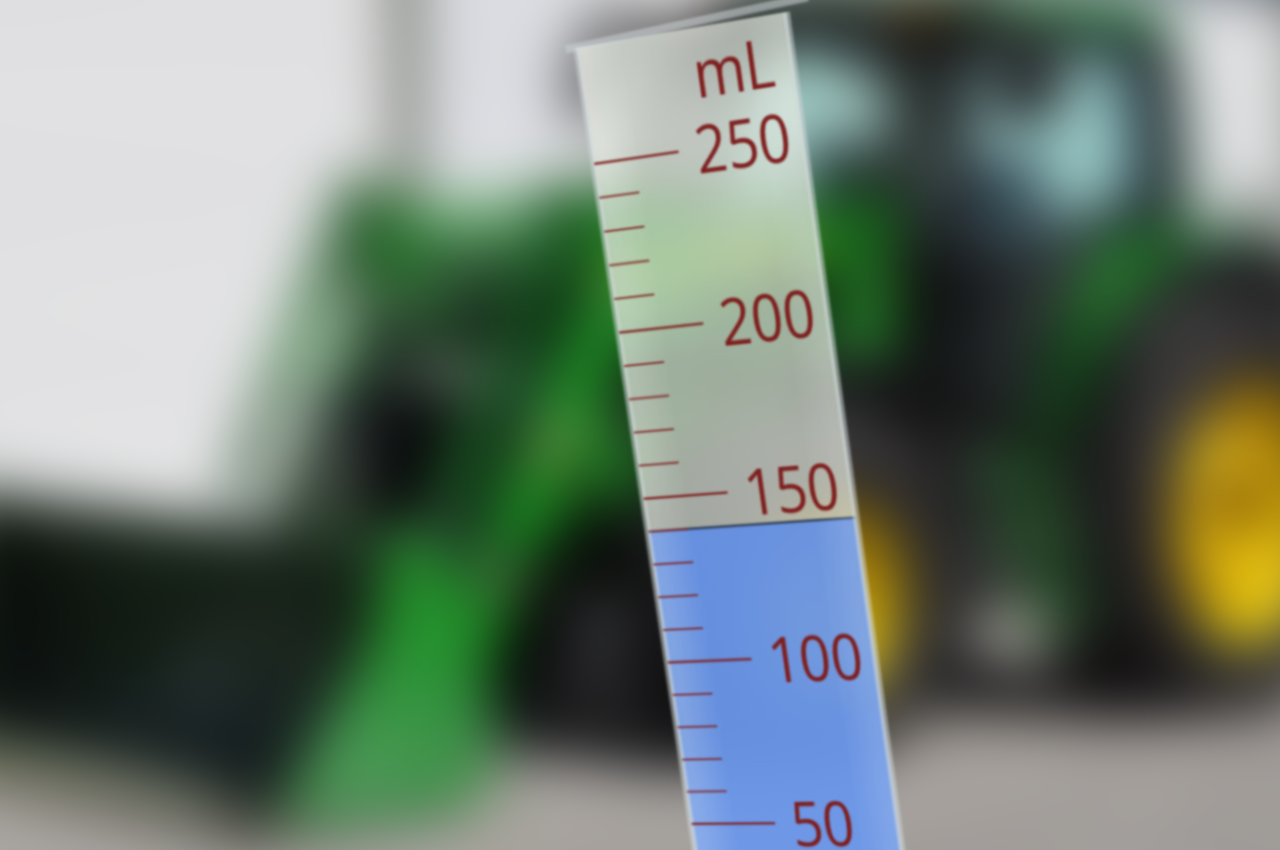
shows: 140 mL
